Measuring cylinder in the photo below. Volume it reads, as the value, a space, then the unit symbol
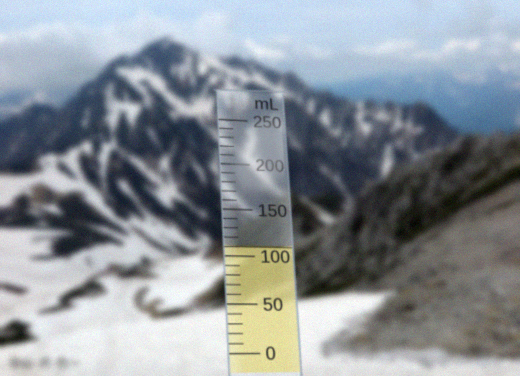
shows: 110 mL
